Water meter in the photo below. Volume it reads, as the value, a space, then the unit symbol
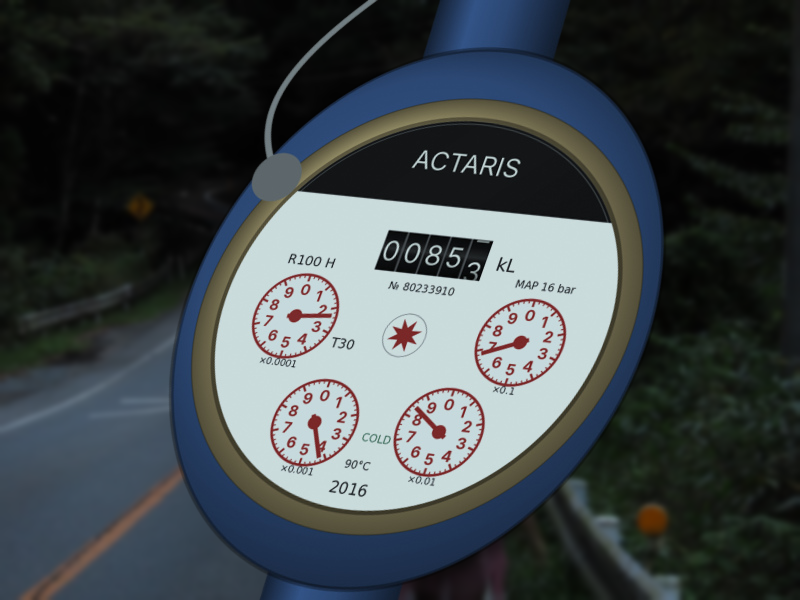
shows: 852.6842 kL
